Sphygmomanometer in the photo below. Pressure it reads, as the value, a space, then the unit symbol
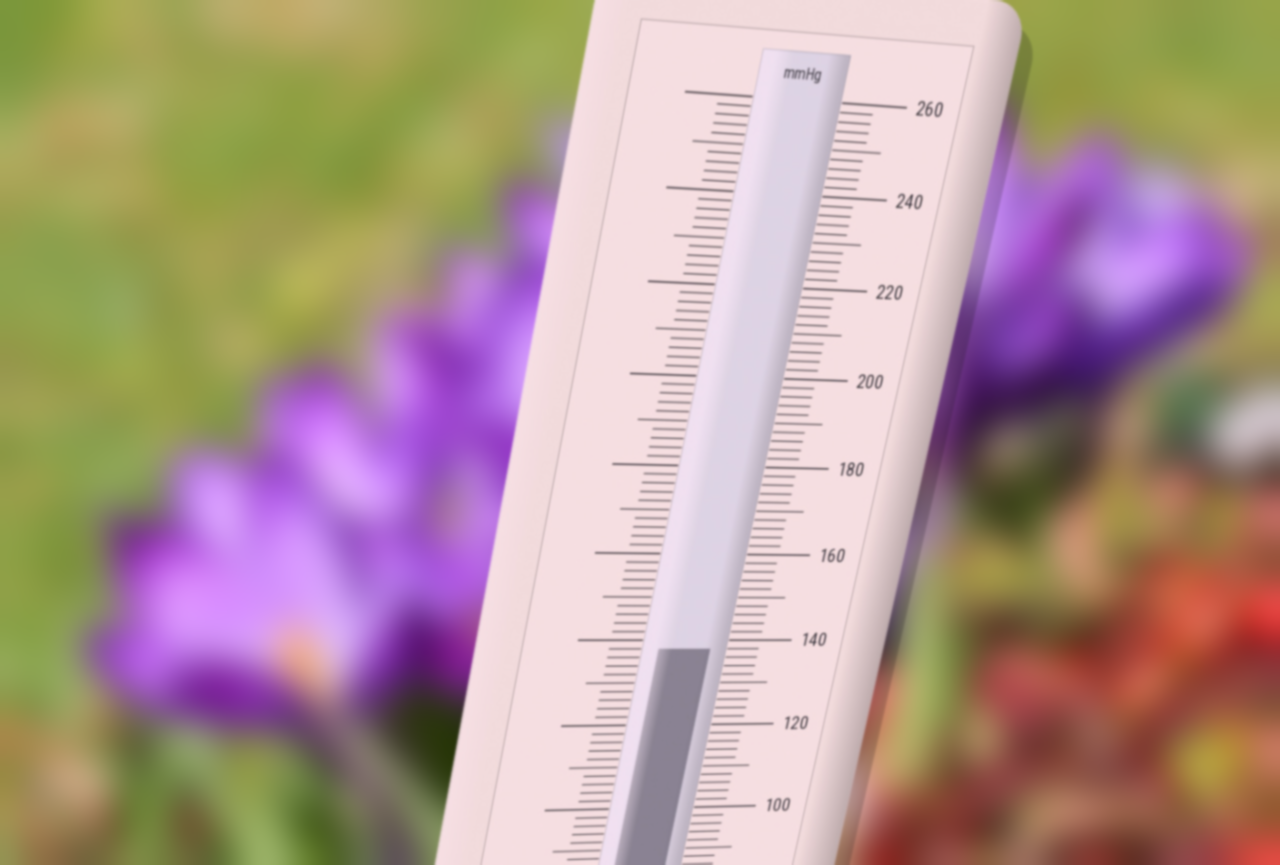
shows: 138 mmHg
